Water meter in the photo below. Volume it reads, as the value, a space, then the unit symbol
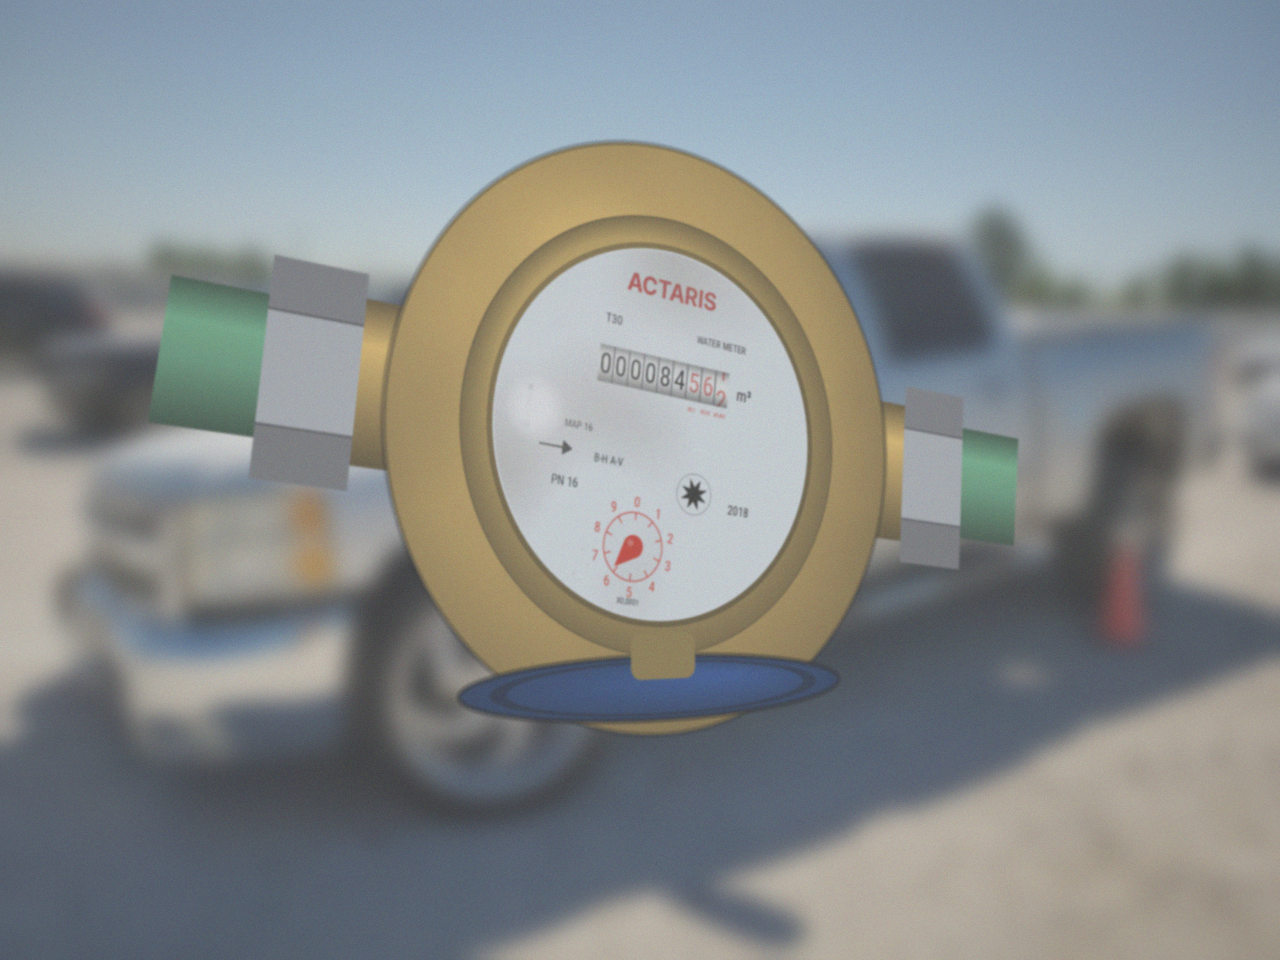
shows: 84.5616 m³
